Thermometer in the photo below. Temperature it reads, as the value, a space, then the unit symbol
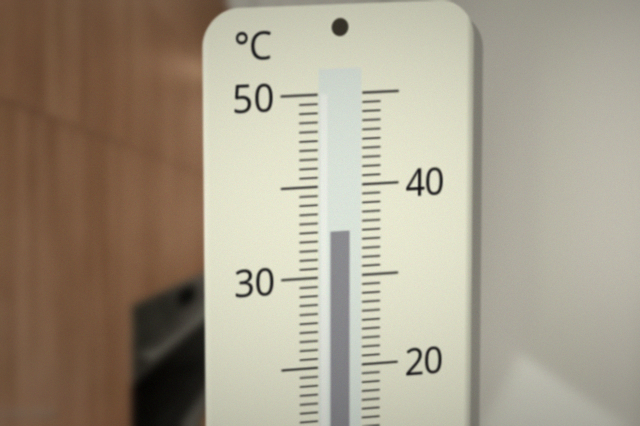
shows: 35 °C
